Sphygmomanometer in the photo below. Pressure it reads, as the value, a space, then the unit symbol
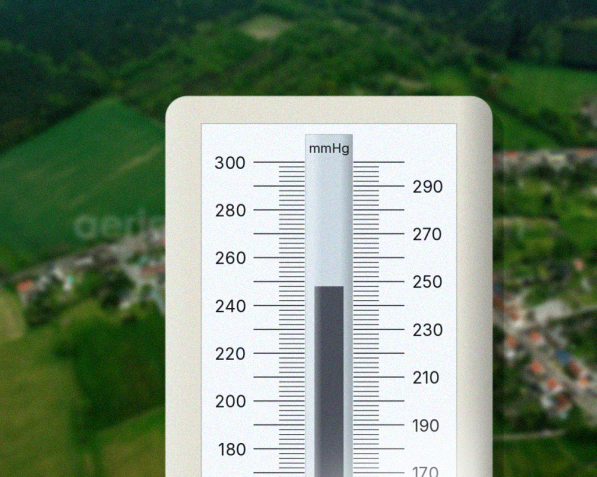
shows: 248 mmHg
